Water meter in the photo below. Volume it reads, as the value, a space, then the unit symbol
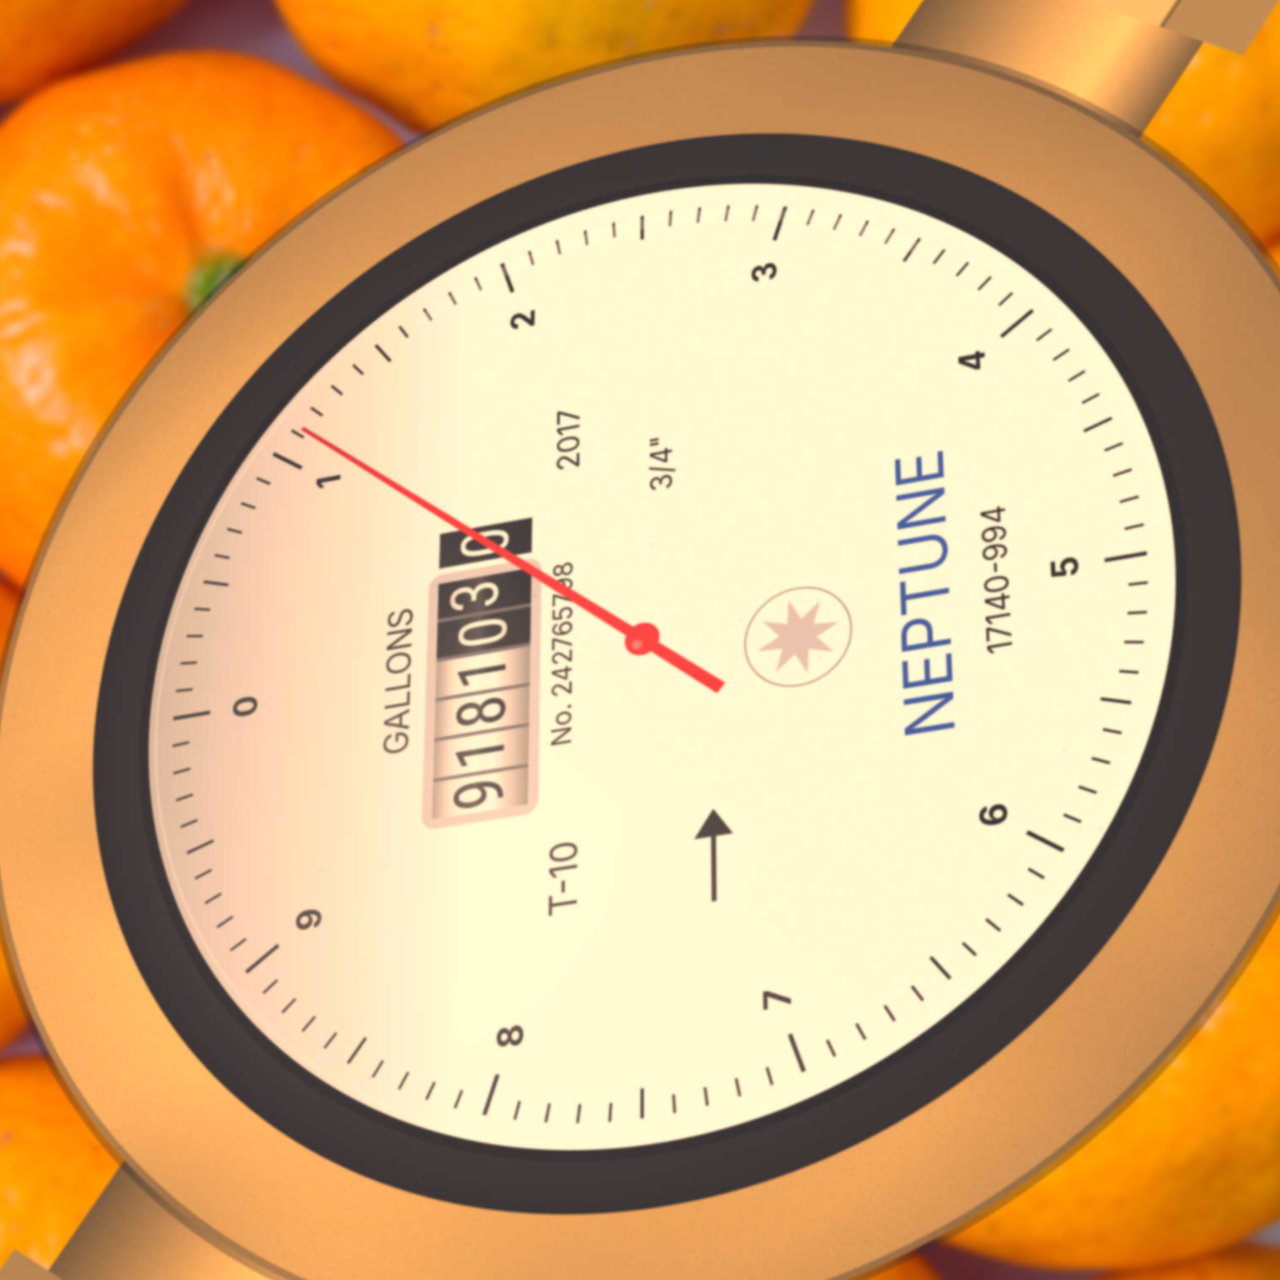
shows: 9181031.1 gal
